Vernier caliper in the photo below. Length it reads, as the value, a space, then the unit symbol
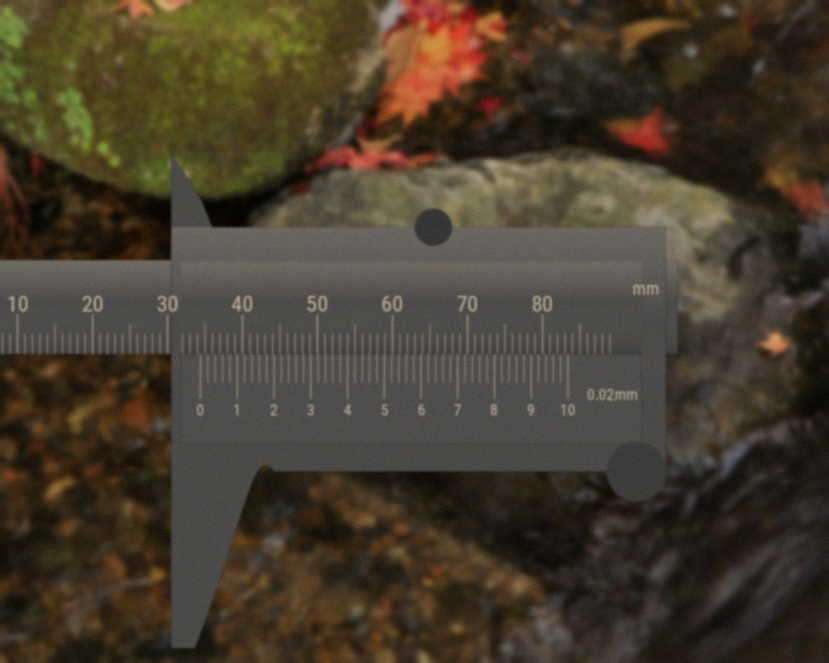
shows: 34.4 mm
